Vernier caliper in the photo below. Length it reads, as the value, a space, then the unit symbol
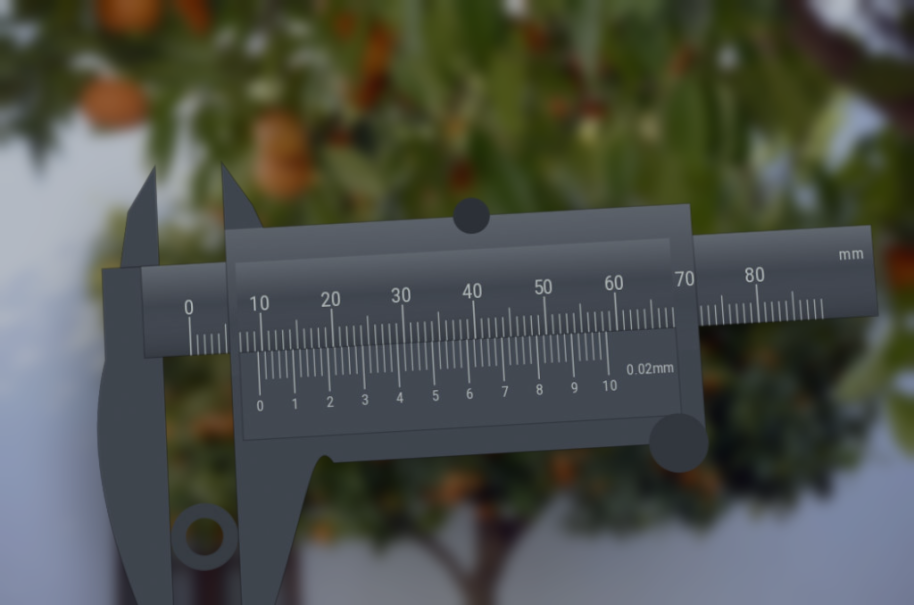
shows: 9.4 mm
